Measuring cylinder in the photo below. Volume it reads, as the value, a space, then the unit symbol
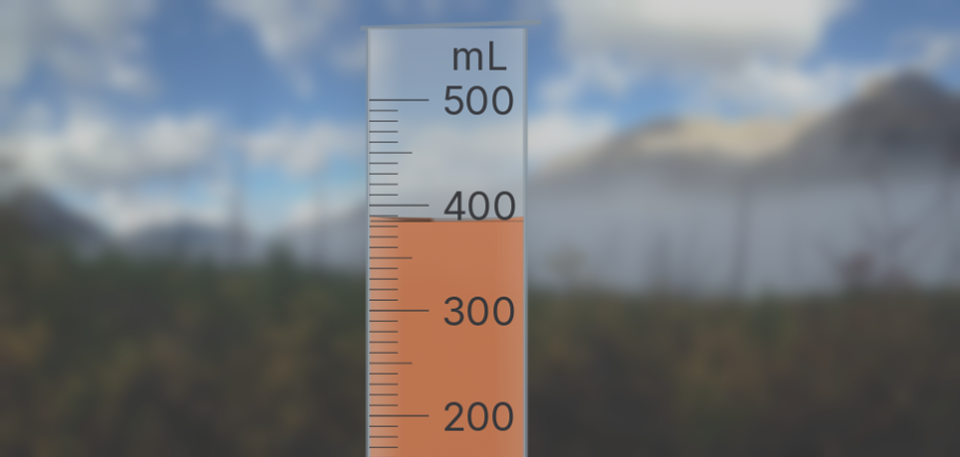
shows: 385 mL
